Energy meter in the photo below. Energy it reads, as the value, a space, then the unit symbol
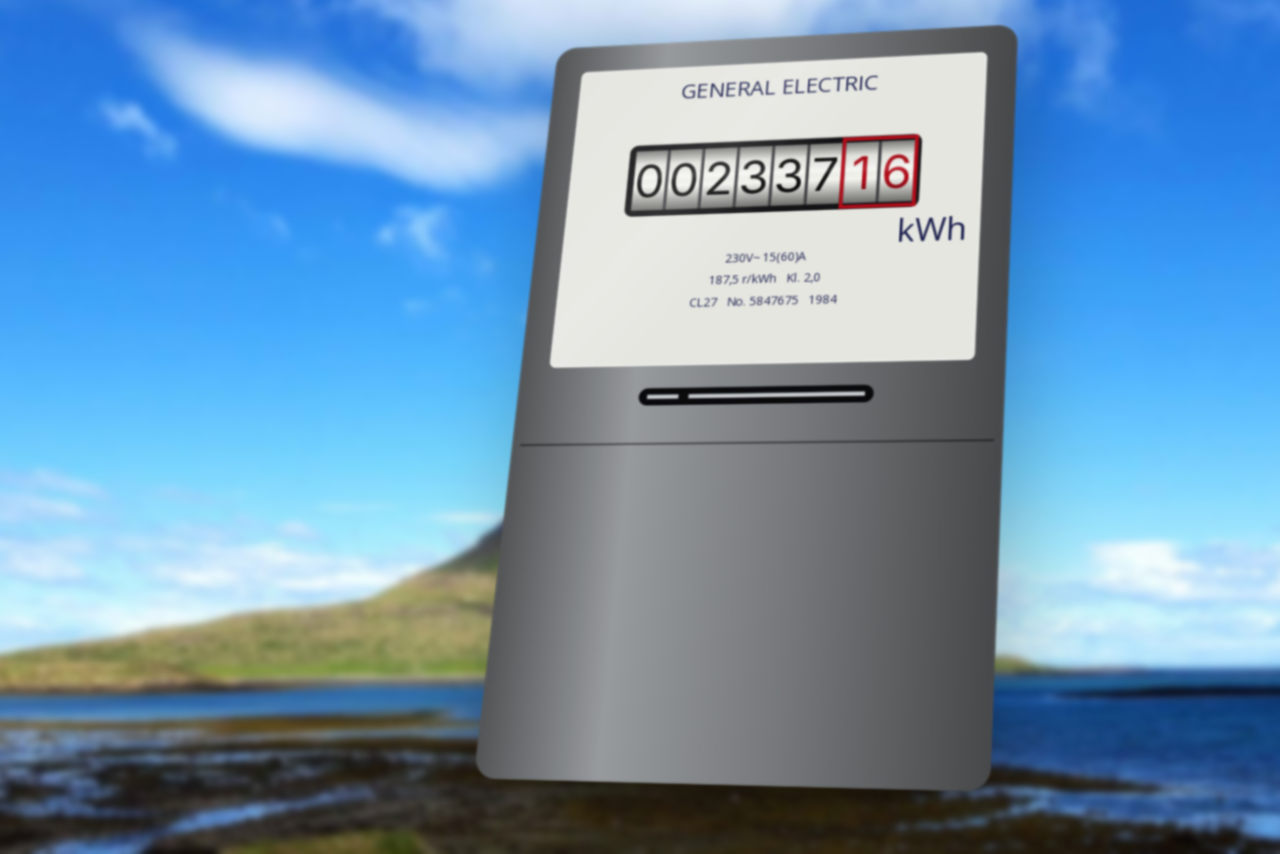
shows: 2337.16 kWh
